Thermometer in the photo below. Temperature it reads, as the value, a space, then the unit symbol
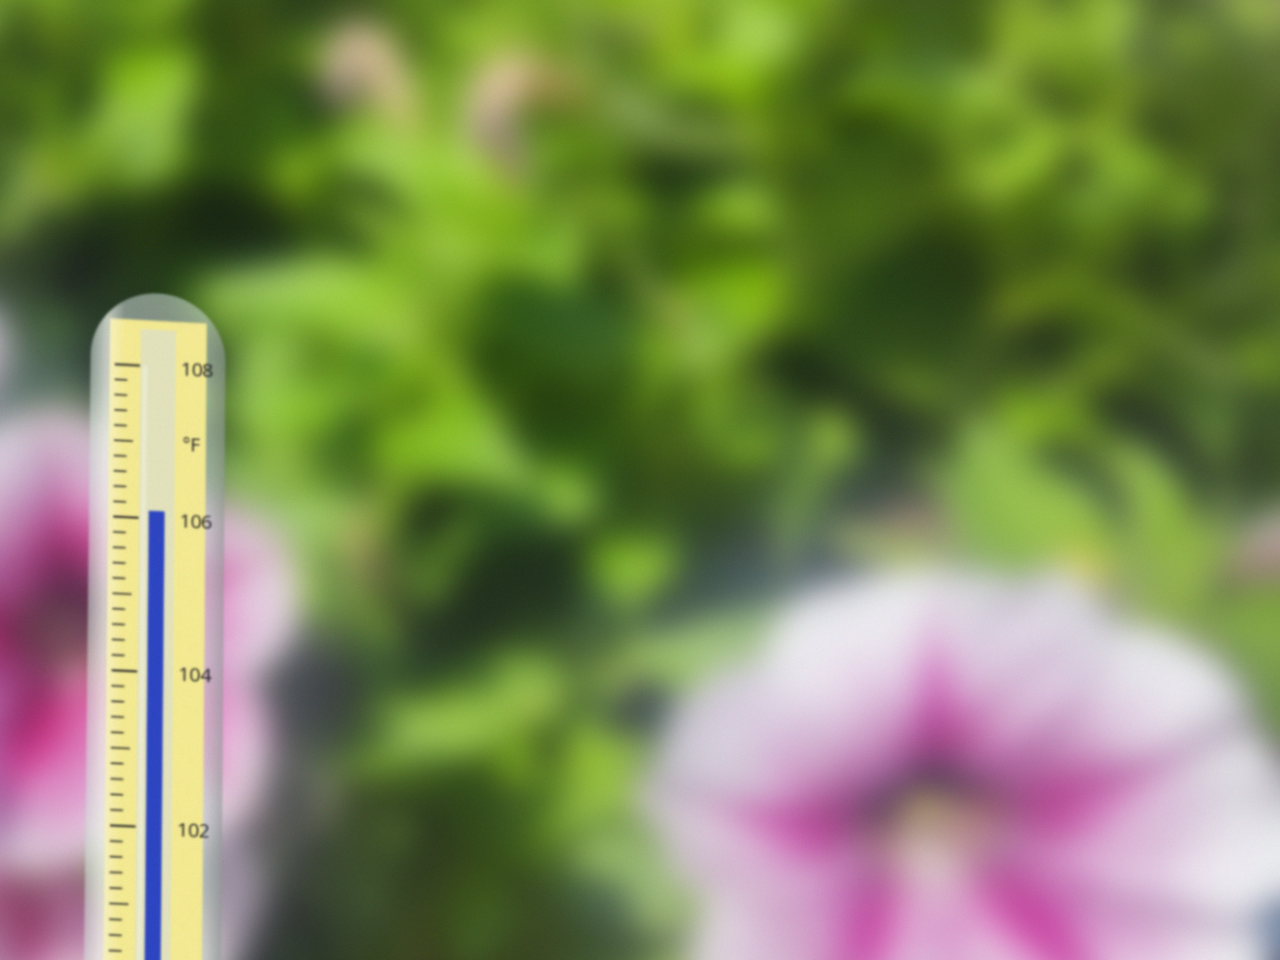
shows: 106.1 °F
